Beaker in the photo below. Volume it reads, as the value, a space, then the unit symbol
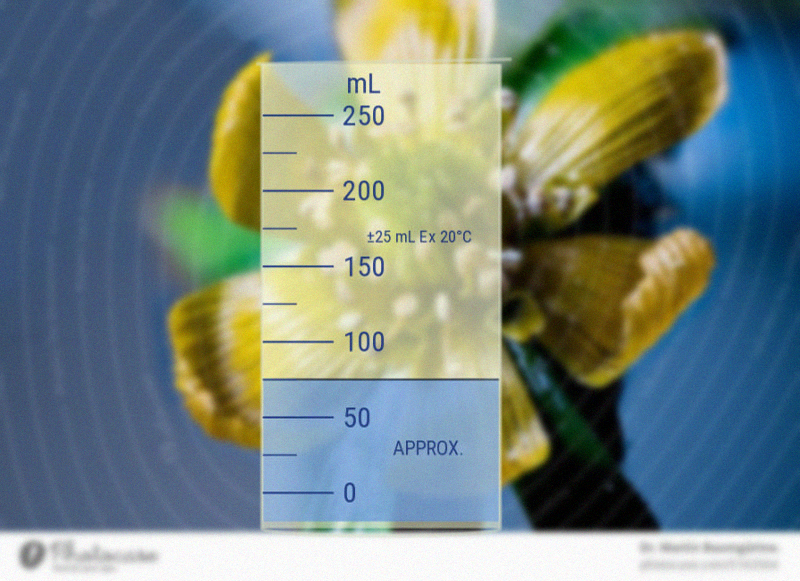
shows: 75 mL
